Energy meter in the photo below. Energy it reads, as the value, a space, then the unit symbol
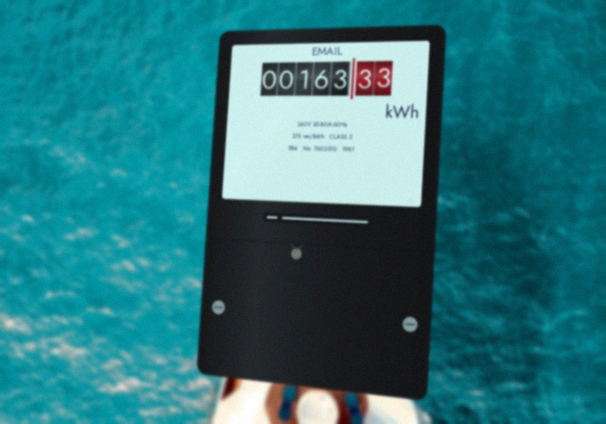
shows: 163.33 kWh
